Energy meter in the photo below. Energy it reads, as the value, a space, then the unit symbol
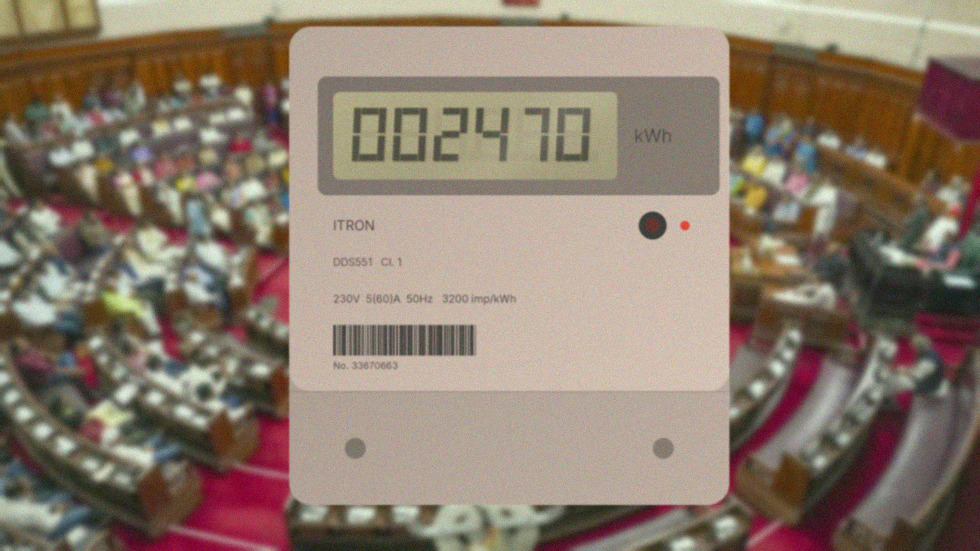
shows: 2470 kWh
